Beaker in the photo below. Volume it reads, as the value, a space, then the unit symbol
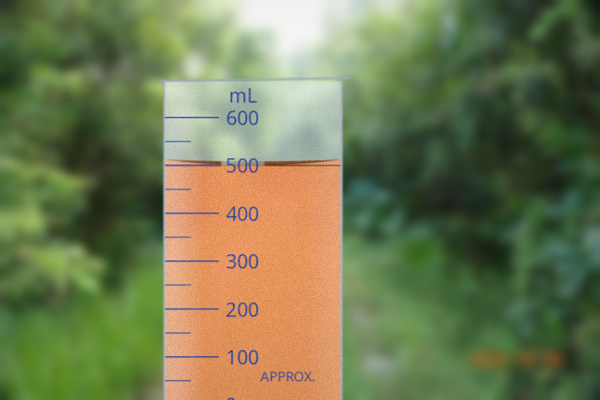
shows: 500 mL
